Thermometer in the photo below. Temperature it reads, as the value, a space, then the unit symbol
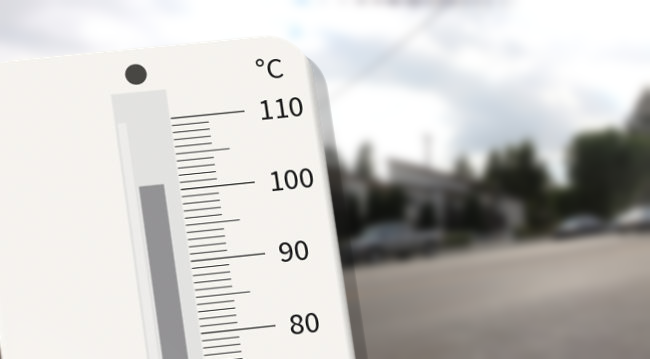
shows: 101 °C
